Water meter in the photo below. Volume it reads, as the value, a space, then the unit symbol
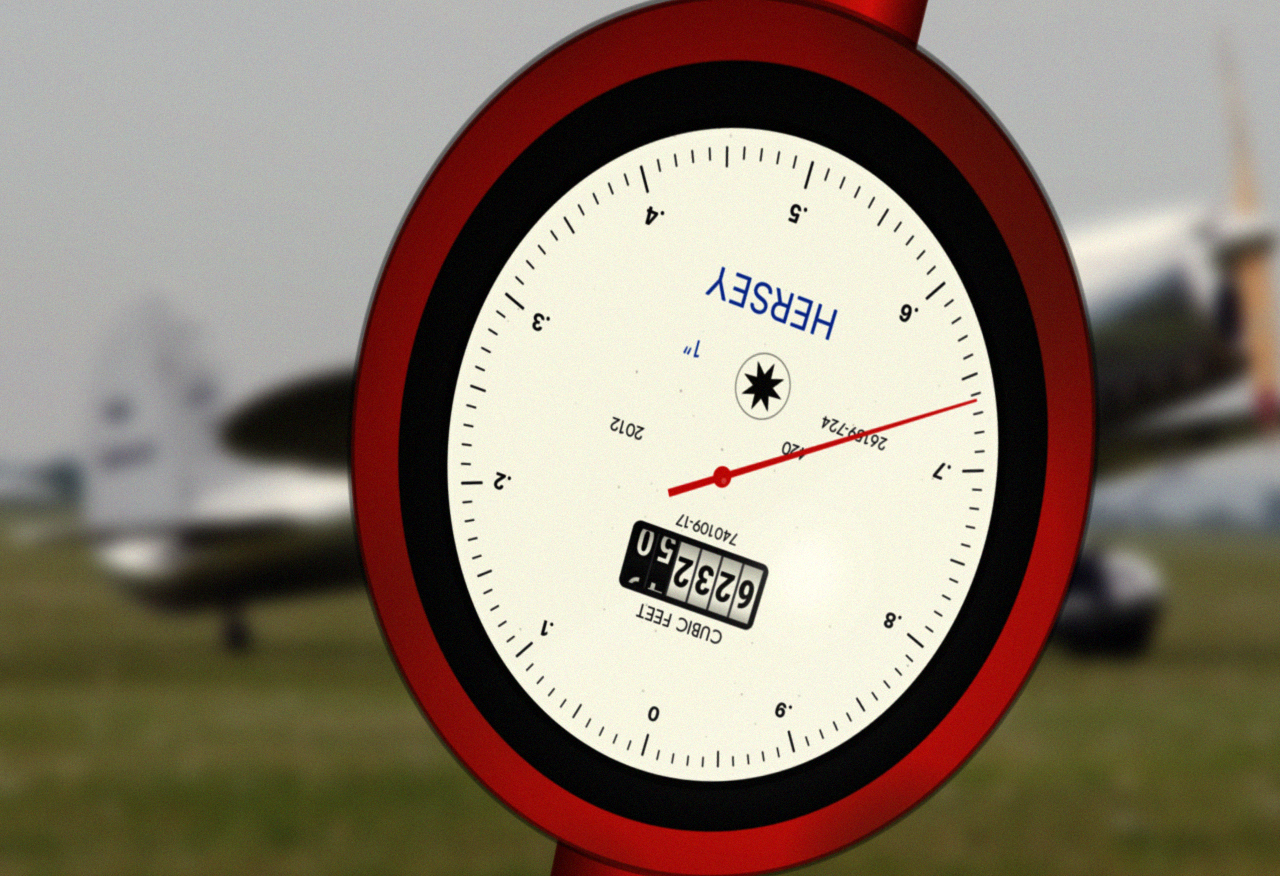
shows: 623249.66 ft³
